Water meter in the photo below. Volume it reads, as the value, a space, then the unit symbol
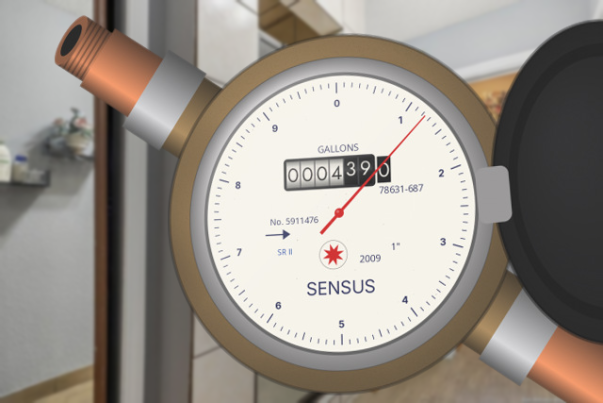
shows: 4391.2 gal
